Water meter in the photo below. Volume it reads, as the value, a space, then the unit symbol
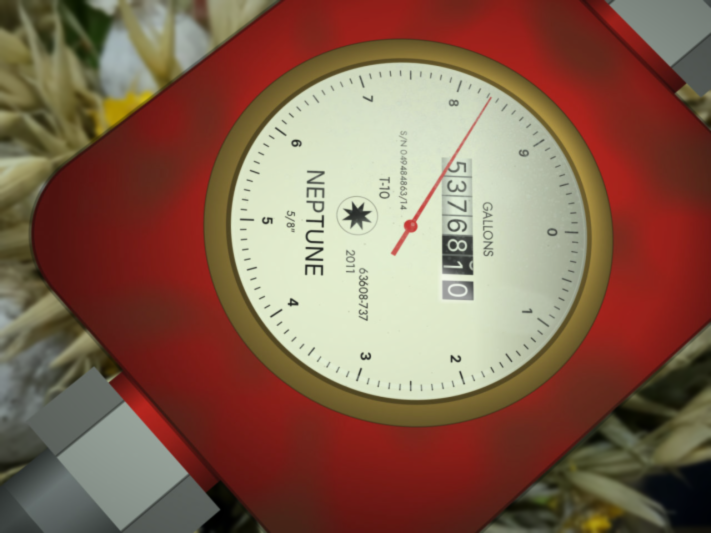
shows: 5376808.3 gal
